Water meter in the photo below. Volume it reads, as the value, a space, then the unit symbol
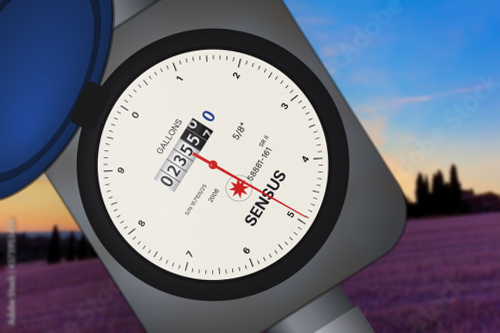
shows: 235564.9 gal
